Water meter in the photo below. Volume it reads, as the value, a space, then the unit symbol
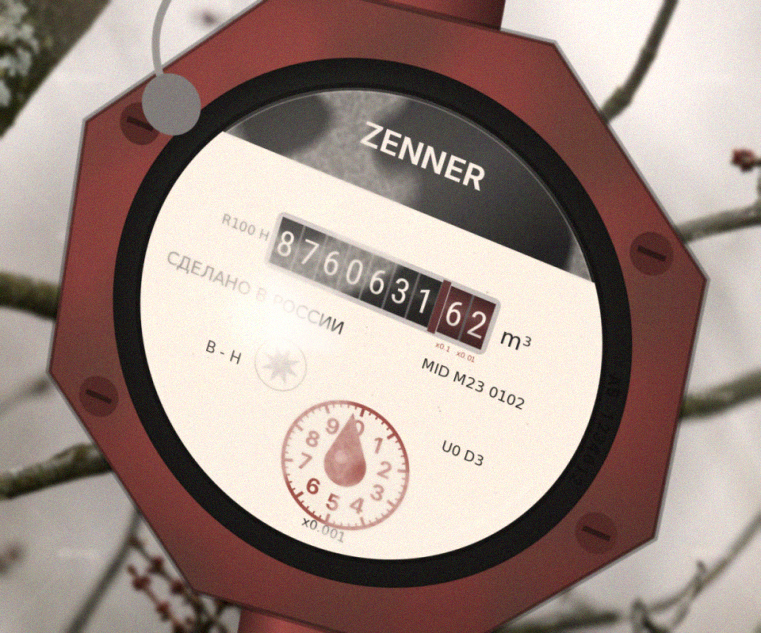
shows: 8760631.619 m³
